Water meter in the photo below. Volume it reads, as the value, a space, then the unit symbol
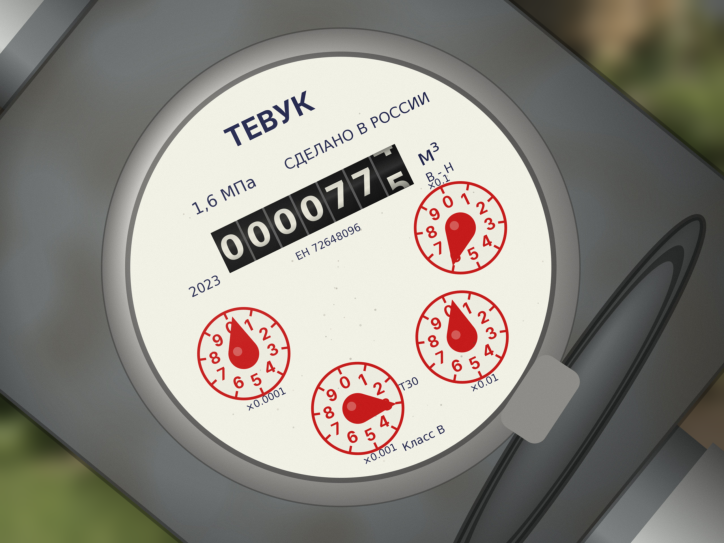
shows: 774.6030 m³
